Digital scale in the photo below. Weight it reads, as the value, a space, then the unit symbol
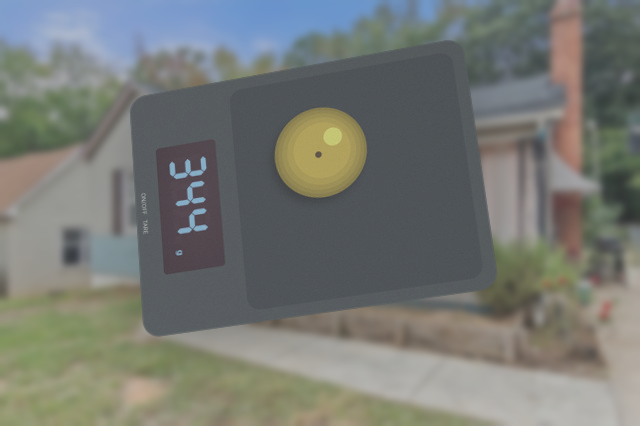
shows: 344 g
